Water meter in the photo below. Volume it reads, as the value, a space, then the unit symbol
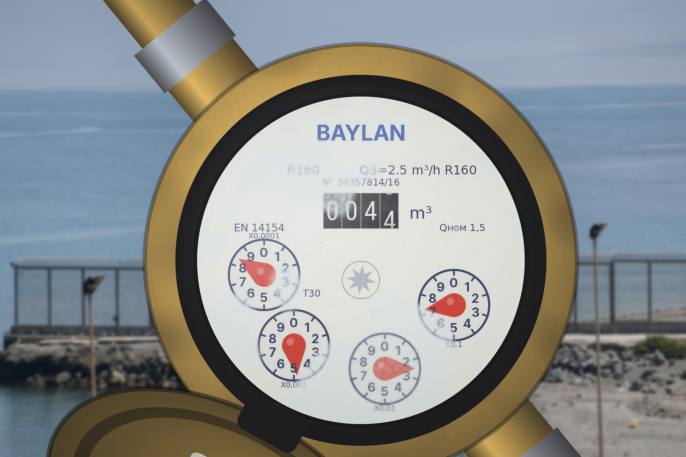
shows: 43.7248 m³
